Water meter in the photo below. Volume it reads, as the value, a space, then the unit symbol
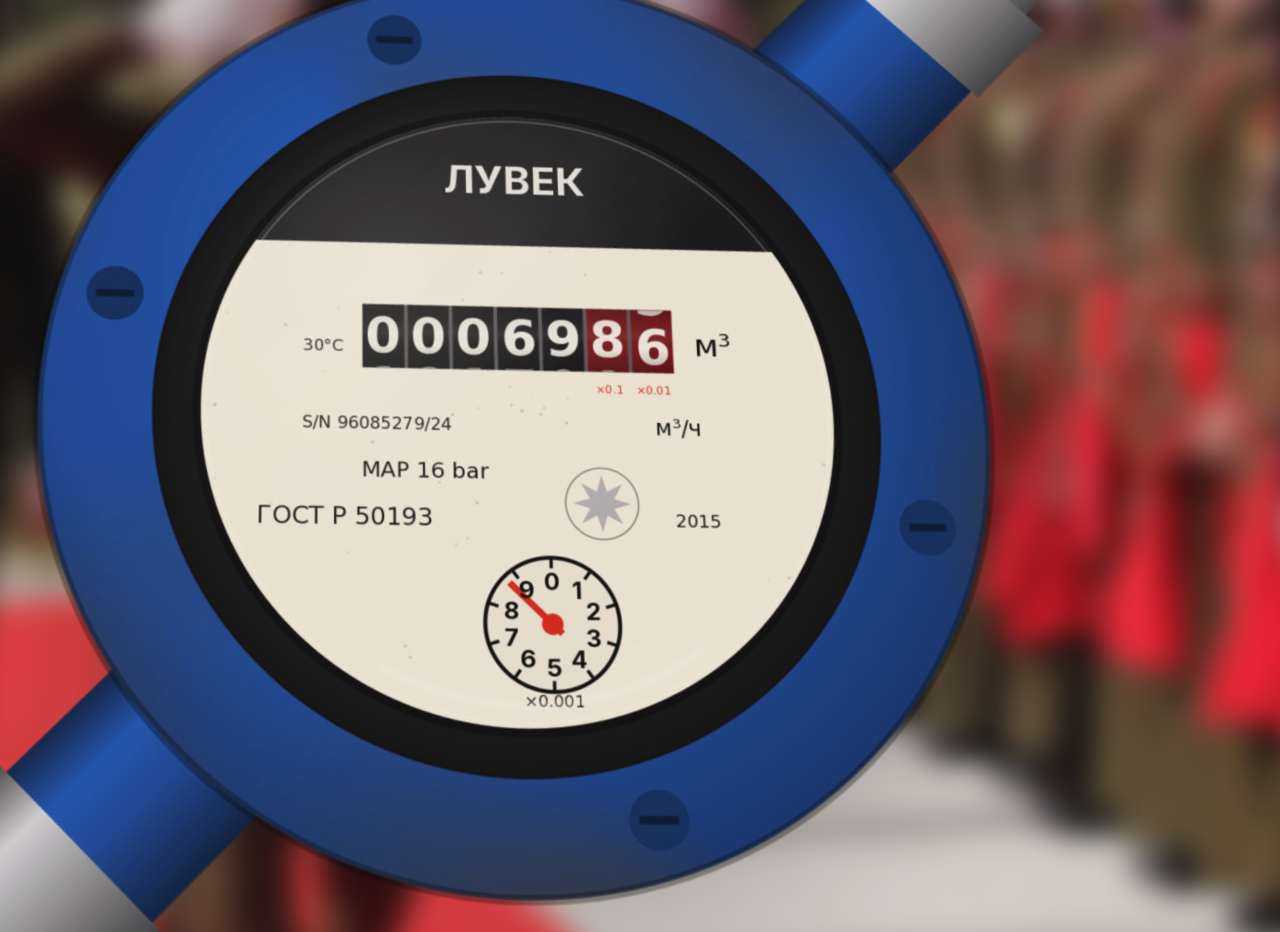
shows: 69.858 m³
